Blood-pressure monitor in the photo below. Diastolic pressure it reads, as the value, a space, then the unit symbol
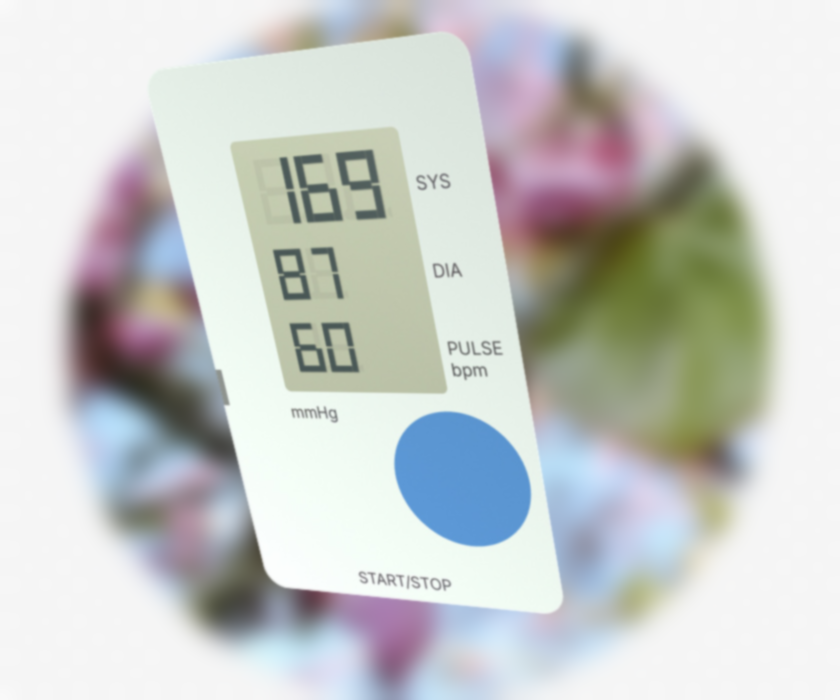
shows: 87 mmHg
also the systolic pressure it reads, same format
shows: 169 mmHg
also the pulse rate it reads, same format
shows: 60 bpm
